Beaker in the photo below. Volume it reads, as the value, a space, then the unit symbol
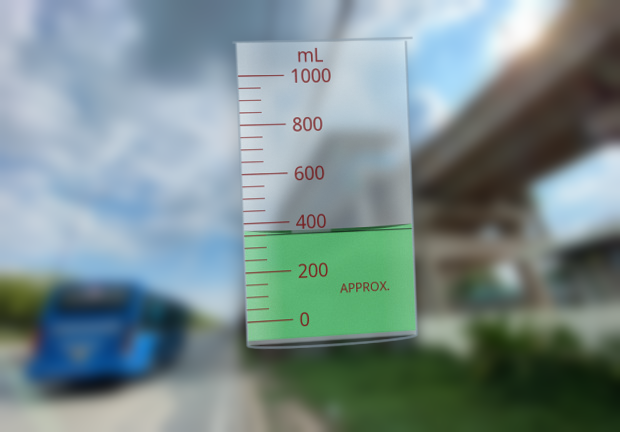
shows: 350 mL
